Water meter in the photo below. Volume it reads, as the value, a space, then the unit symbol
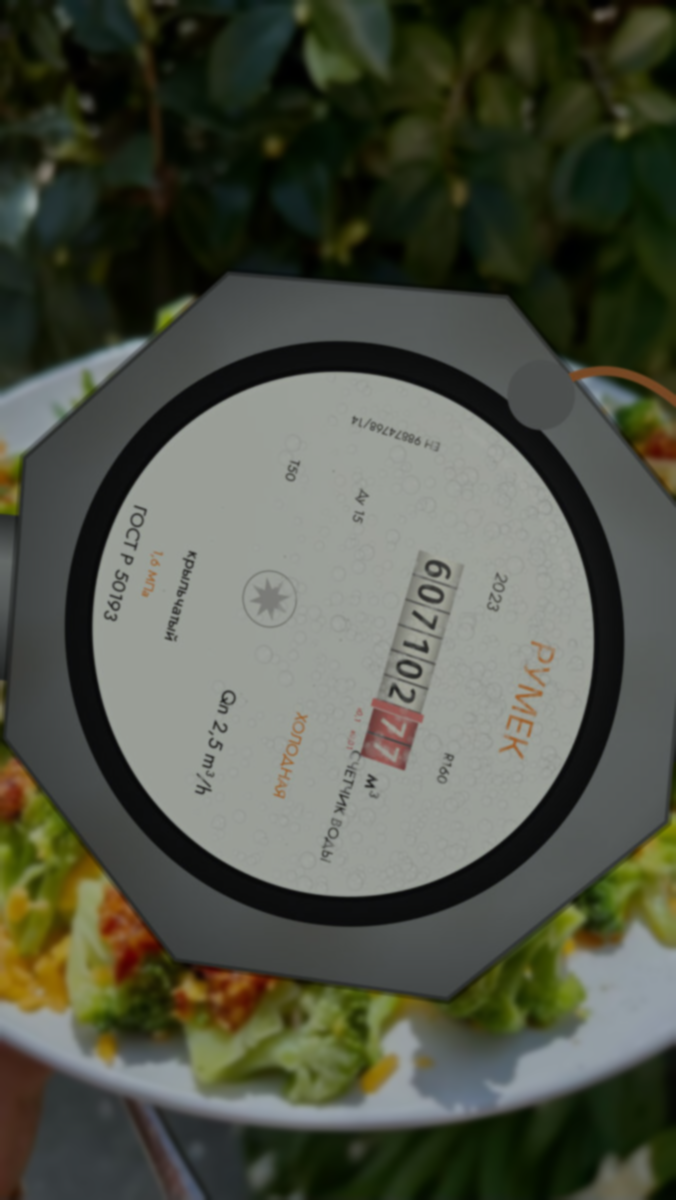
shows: 607102.77 m³
